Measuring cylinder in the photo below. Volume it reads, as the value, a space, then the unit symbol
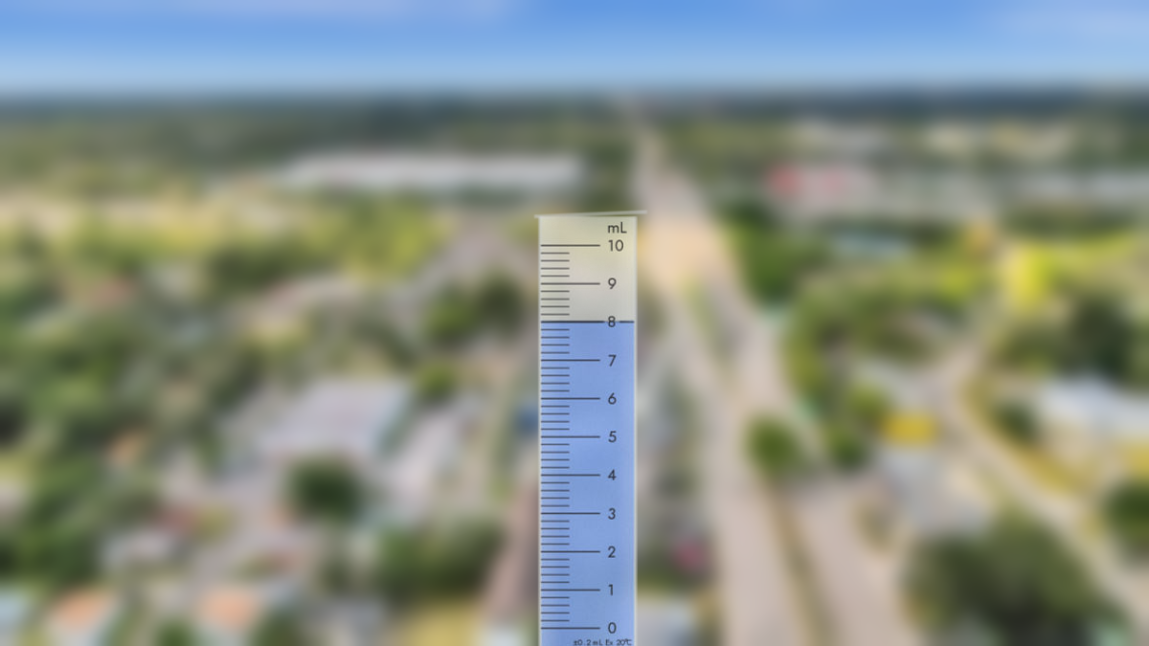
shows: 8 mL
